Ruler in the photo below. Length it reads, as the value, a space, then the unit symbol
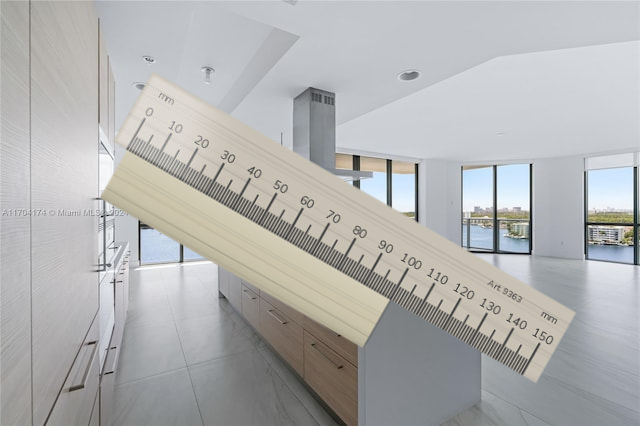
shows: 100 mm
